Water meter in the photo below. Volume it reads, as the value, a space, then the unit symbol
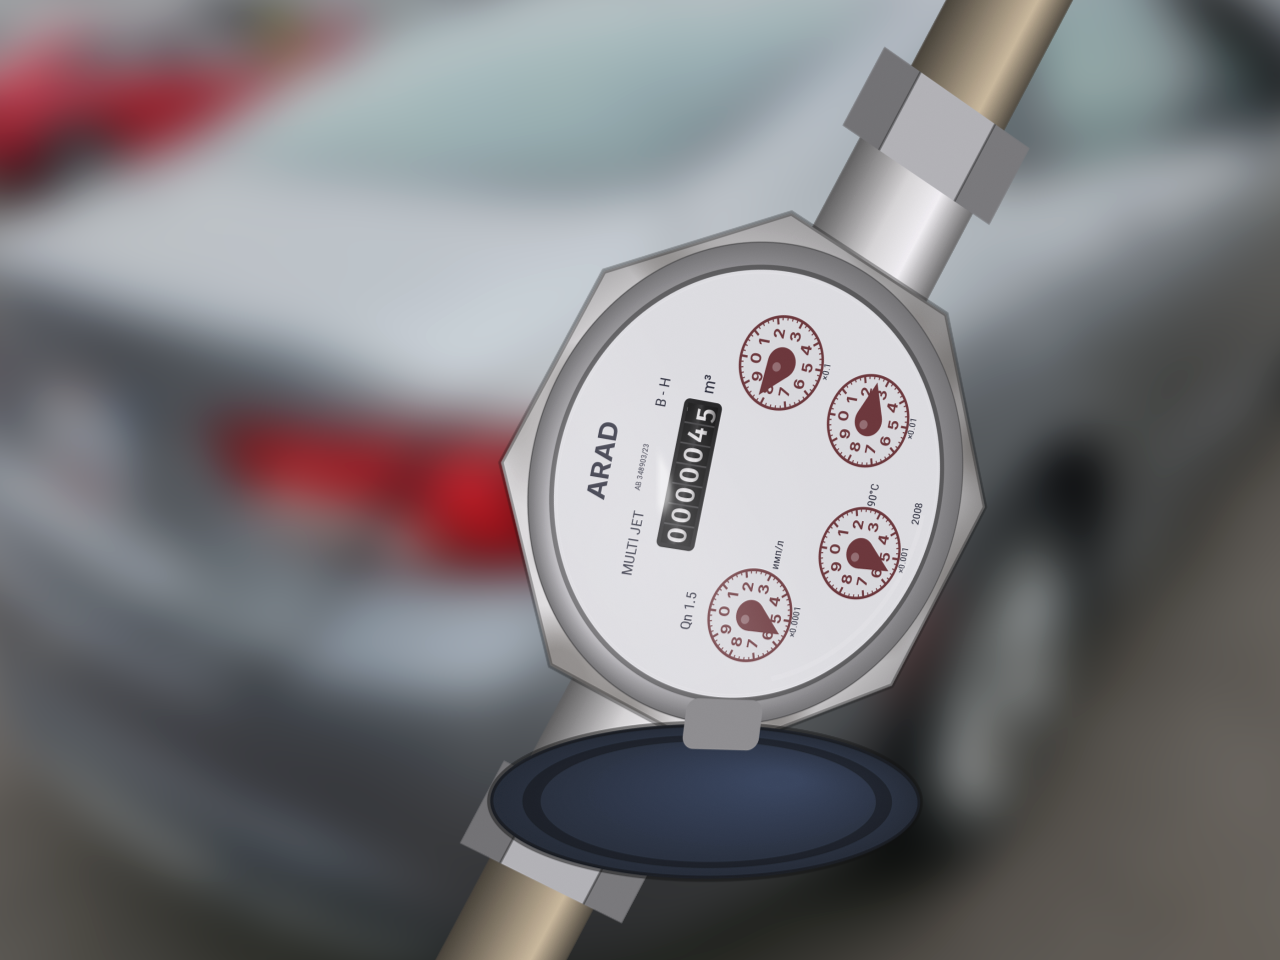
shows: 44.8255 m³
